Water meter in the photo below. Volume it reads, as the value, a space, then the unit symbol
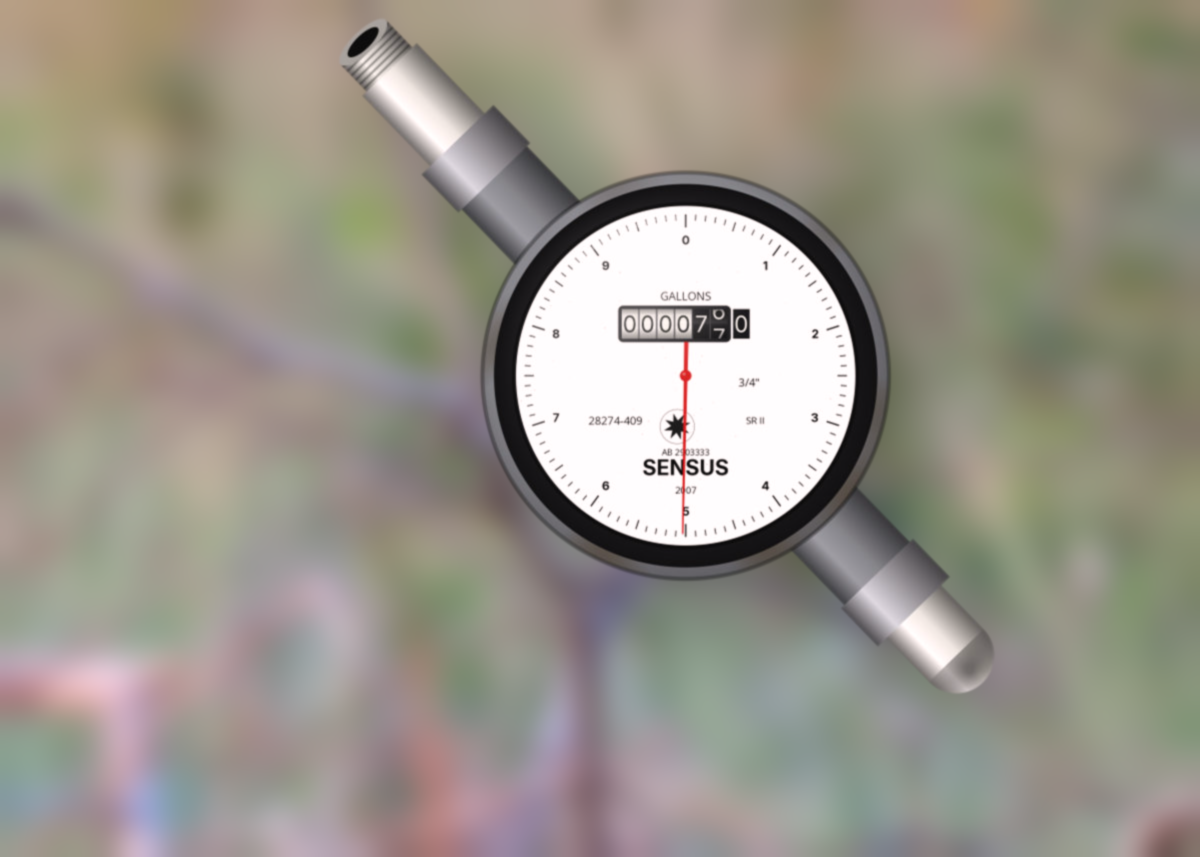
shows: 765.0 gal
